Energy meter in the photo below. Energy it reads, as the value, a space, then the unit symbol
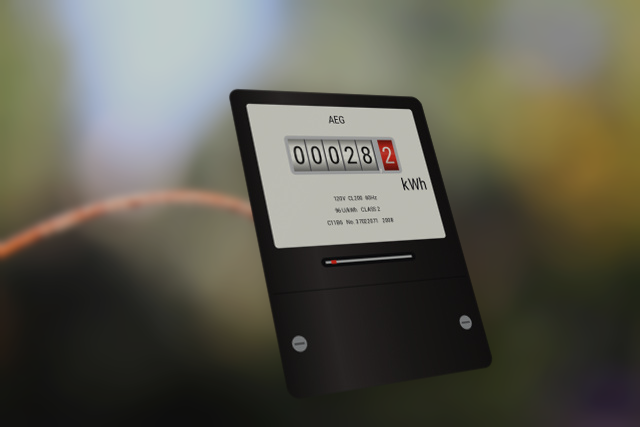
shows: 28.2 kWh
